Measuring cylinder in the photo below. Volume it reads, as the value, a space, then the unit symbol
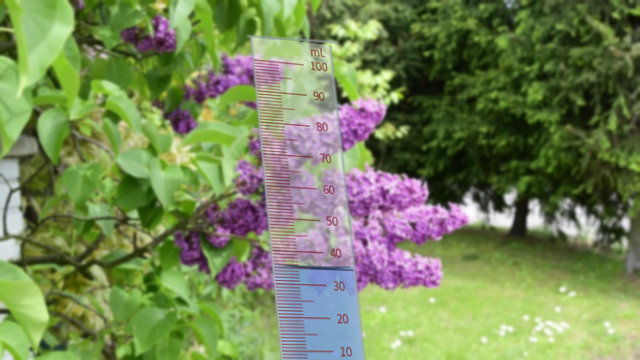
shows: 35 mL
